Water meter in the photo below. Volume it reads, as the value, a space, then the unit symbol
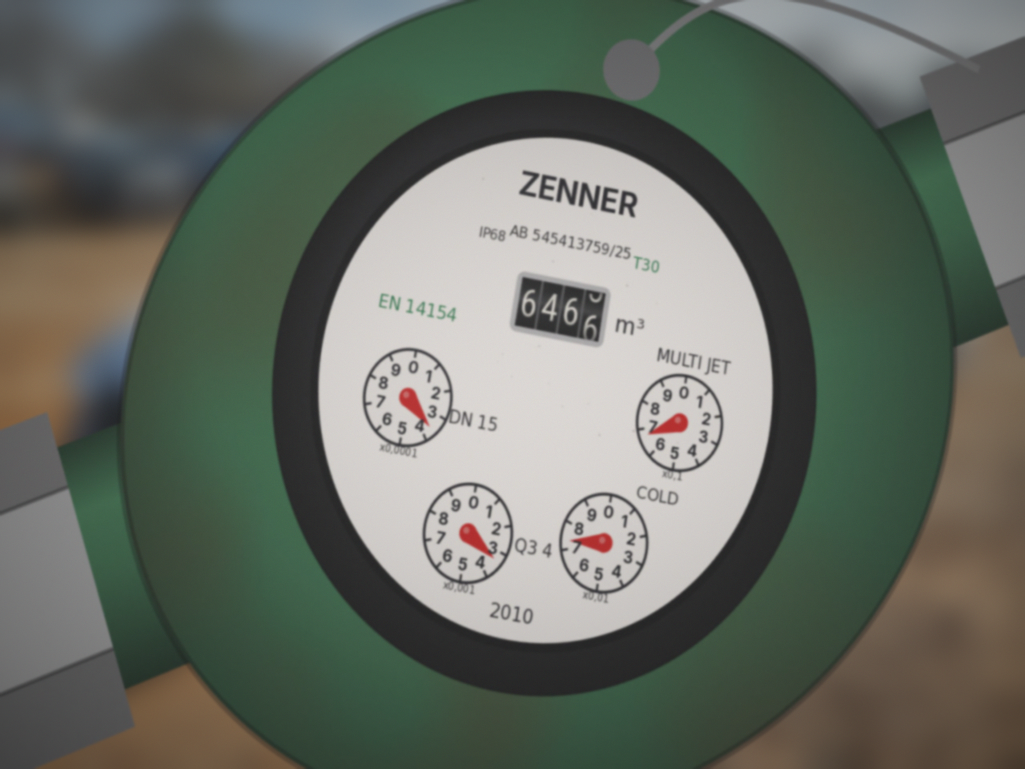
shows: 6465.6733 m³
